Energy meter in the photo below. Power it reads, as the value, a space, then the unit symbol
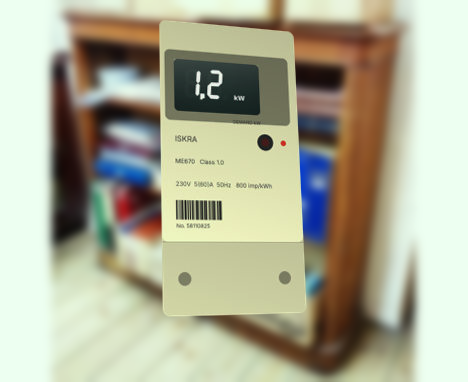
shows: 1.2 kW
